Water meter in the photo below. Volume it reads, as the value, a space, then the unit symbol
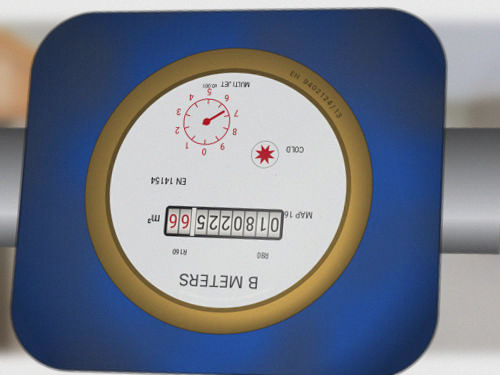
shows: 180225.666 m³
